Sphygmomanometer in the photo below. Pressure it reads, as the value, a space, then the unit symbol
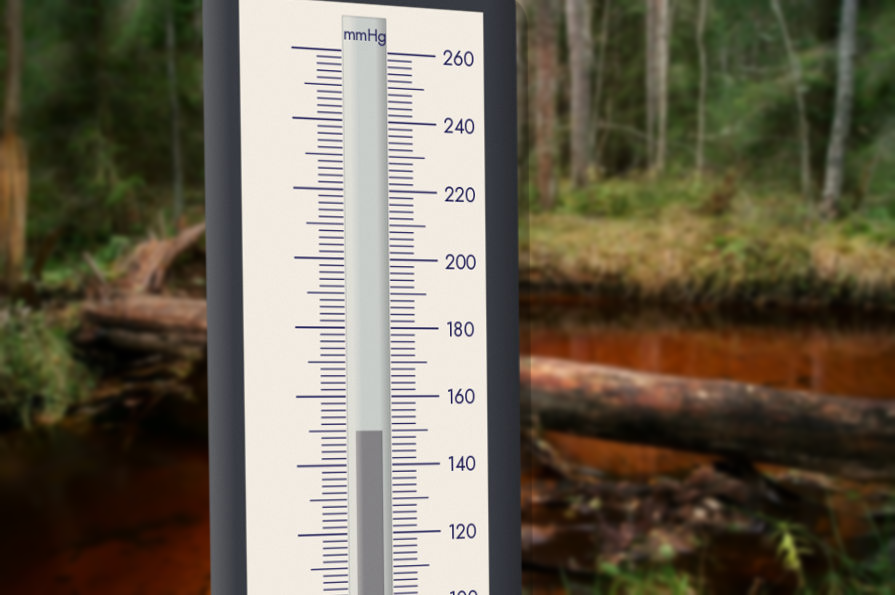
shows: 150 mmHg
